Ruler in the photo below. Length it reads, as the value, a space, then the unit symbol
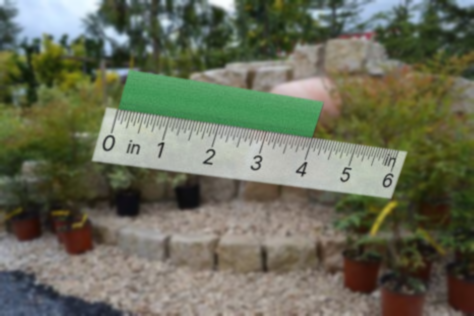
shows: 4 in
